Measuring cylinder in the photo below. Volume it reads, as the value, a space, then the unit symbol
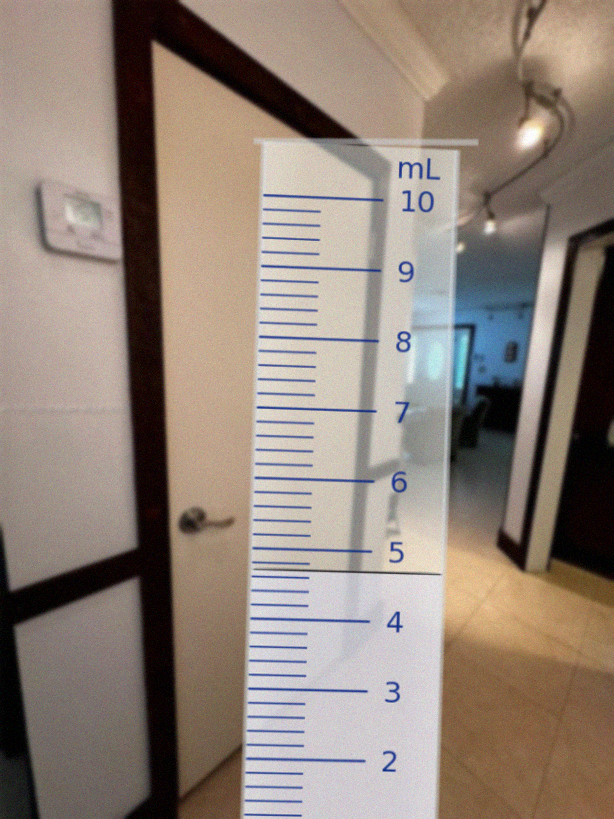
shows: 4.7 mL
